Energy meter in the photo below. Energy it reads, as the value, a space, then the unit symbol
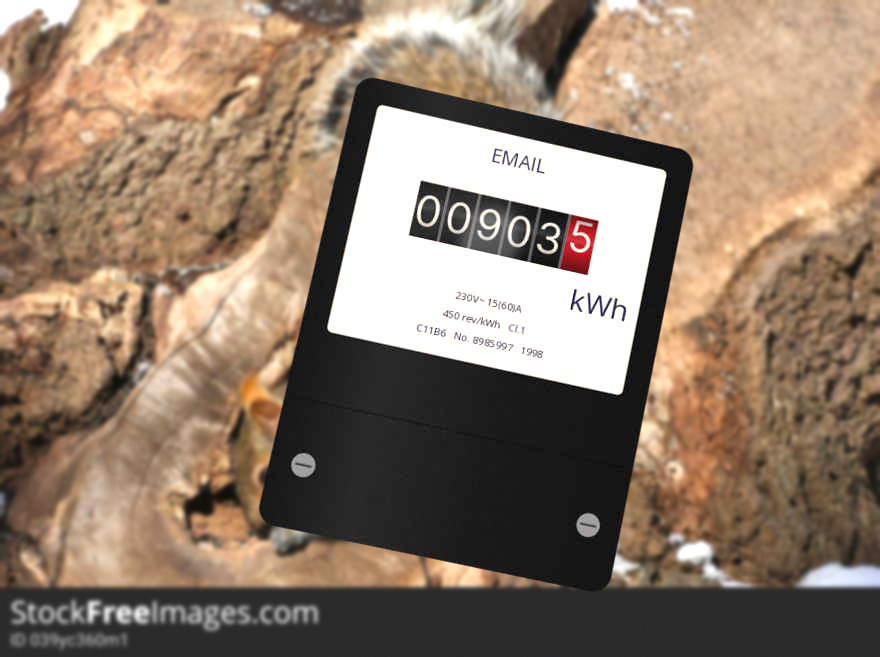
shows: 903.5 kWh
